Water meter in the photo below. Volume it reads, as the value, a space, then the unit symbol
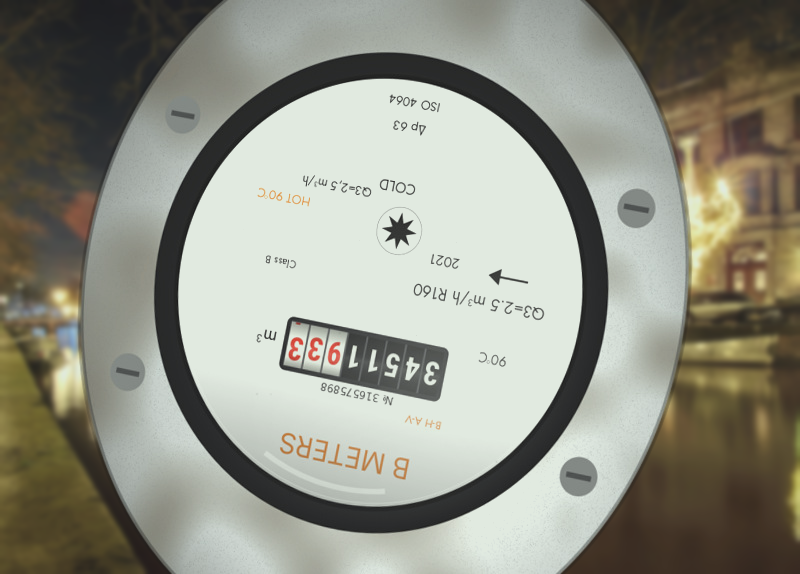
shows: 34511.933 m³
